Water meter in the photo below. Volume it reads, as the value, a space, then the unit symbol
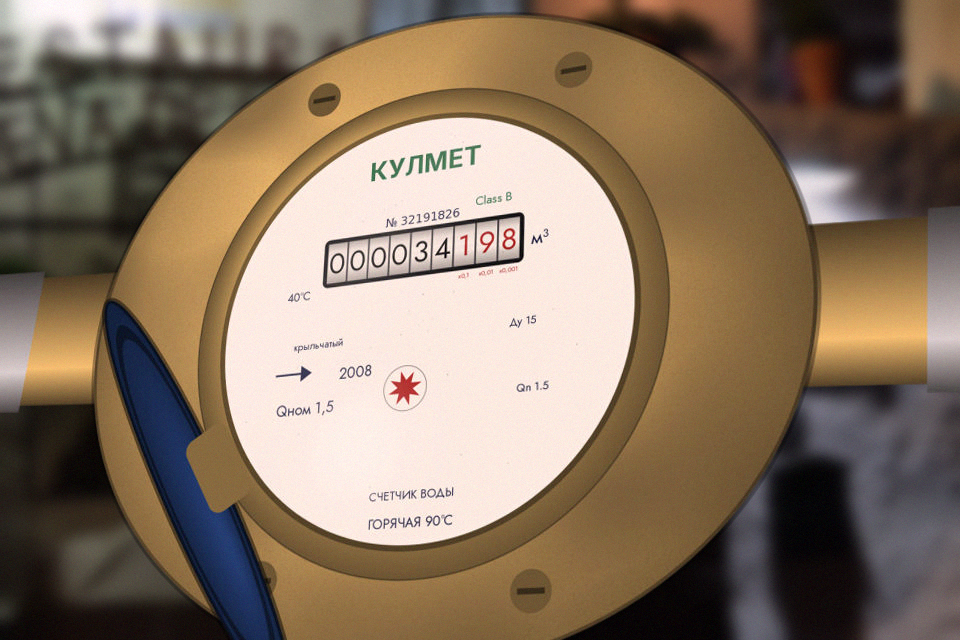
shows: 34.198 m³
